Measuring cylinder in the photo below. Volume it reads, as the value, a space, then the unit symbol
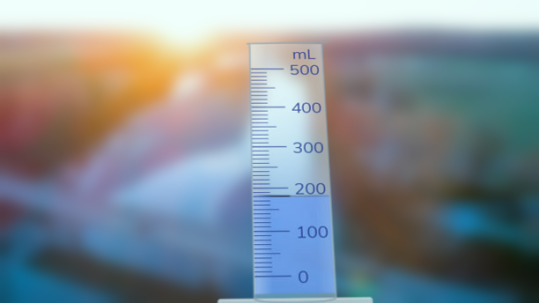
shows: 180 mL
